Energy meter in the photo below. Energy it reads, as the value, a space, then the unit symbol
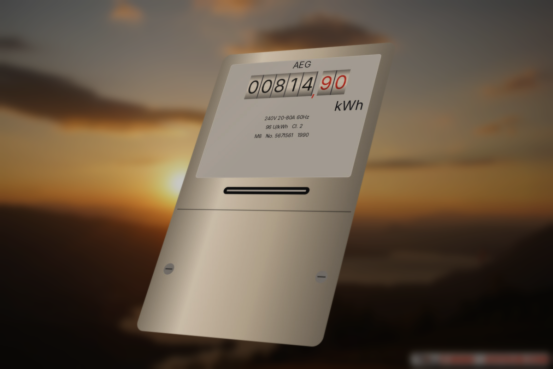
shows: 814.90 kWh
